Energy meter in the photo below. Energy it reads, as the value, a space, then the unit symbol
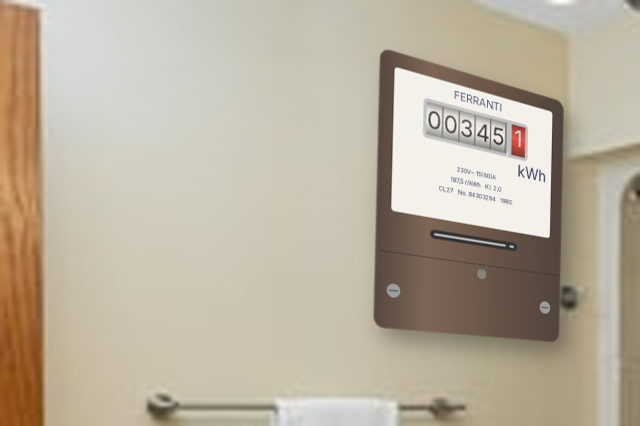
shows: 345.1 kWh
